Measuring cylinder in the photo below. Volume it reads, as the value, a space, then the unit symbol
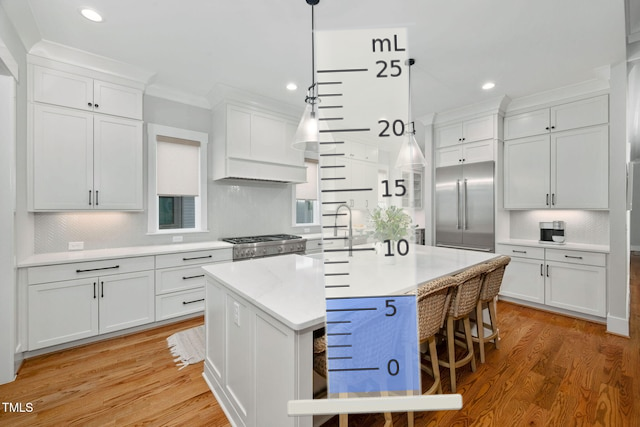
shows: 6 mL
